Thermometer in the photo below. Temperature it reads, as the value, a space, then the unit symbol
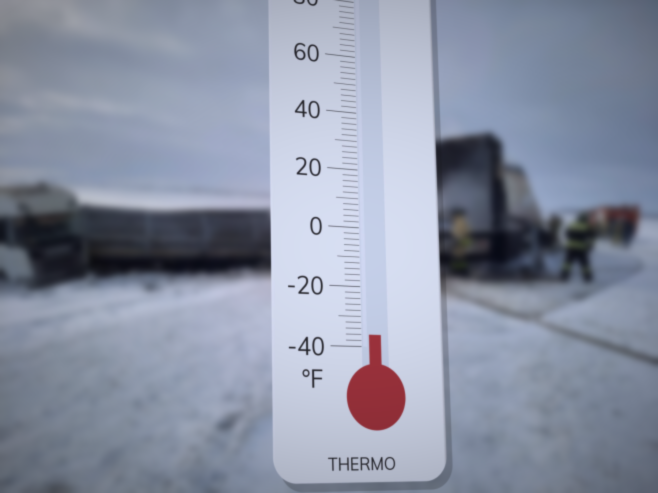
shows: -36 °F
